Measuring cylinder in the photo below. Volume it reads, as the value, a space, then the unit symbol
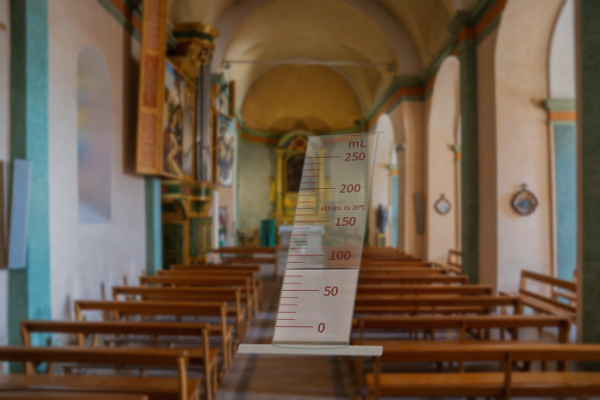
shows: 80 mL
